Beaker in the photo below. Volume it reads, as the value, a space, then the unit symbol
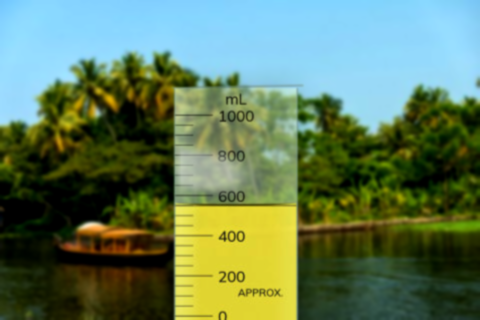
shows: 550 mL
